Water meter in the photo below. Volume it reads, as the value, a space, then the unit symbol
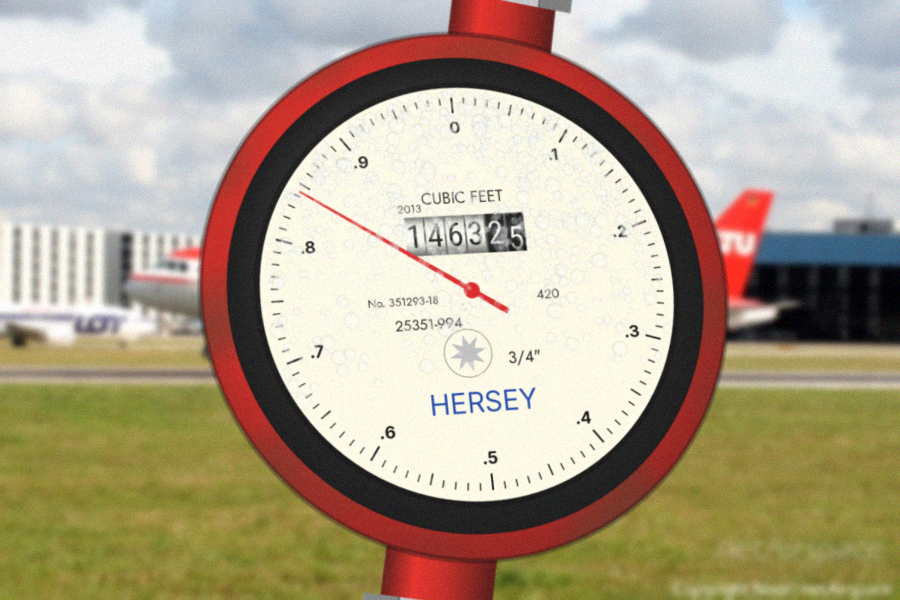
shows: 146324.84 ft³
